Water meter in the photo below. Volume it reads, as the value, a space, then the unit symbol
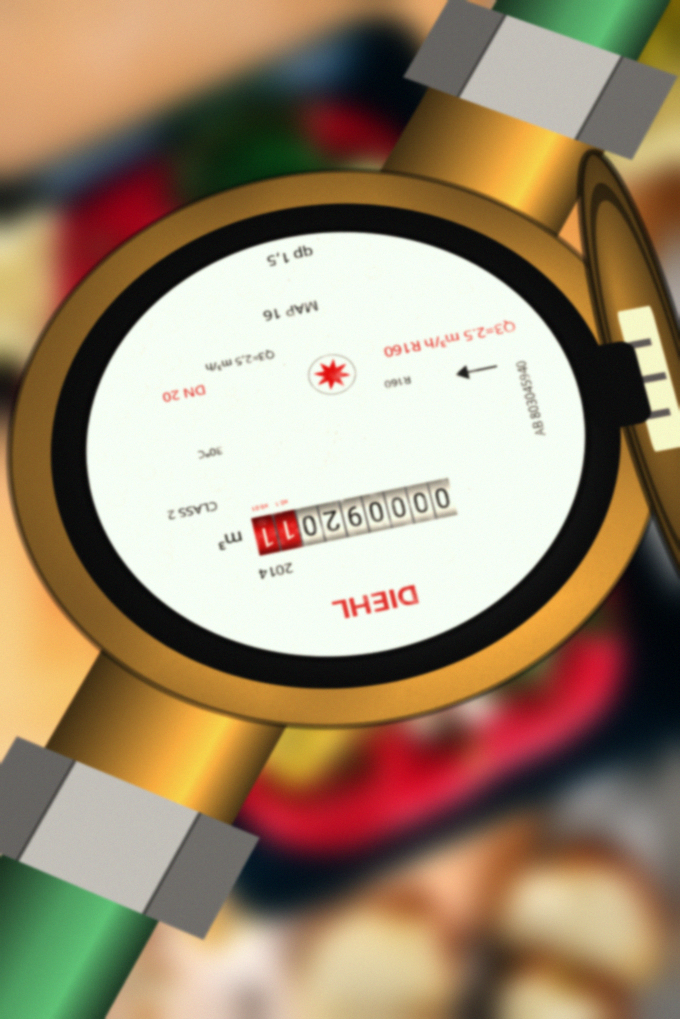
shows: 920.11 m³
